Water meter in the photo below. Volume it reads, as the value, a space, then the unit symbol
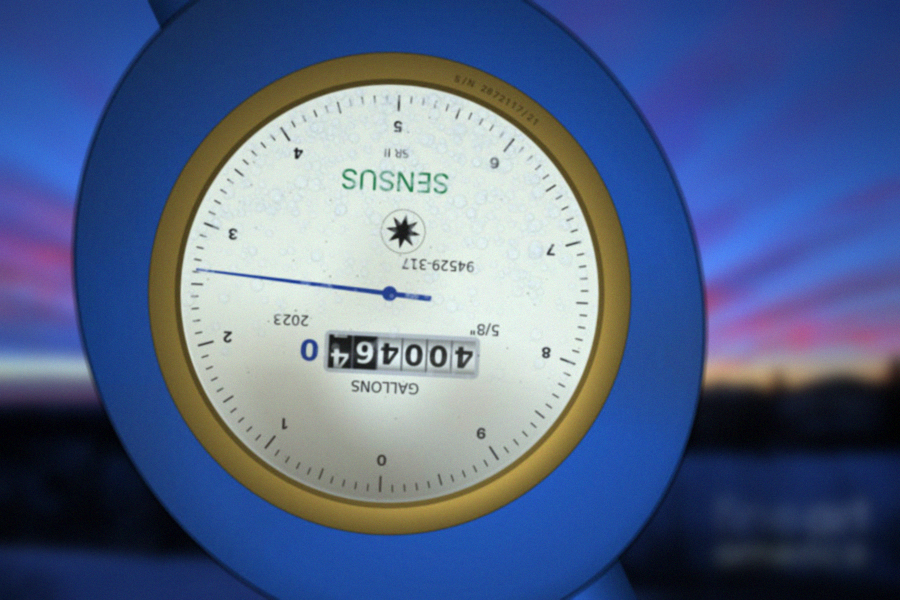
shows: 4004642.6 gal
